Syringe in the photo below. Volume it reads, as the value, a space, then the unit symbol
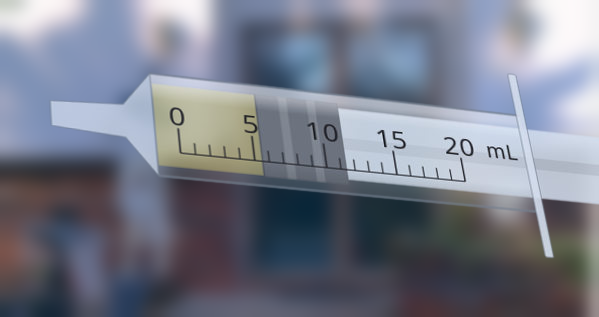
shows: 5.5 mL
